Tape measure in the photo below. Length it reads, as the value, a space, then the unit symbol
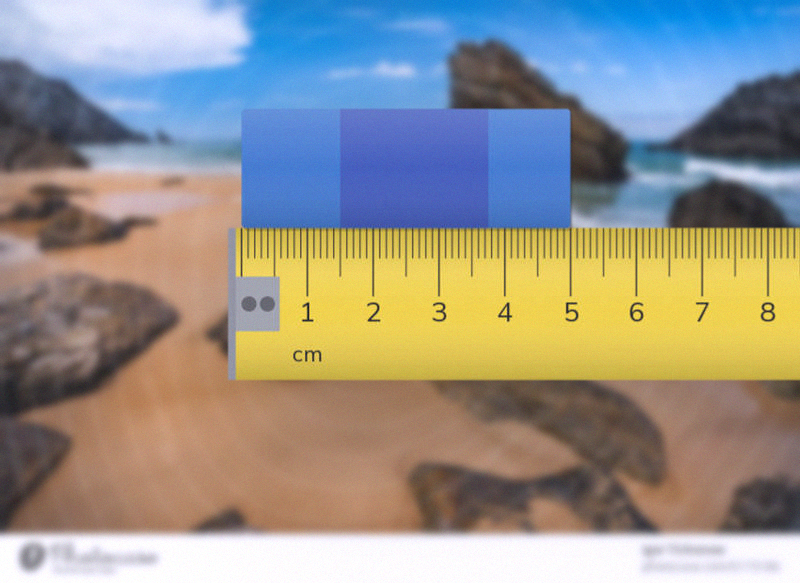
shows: 5 cm
